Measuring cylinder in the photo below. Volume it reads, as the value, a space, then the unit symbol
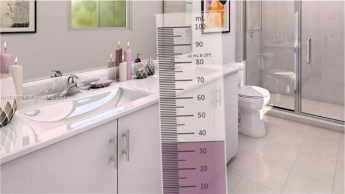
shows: 35 mL
